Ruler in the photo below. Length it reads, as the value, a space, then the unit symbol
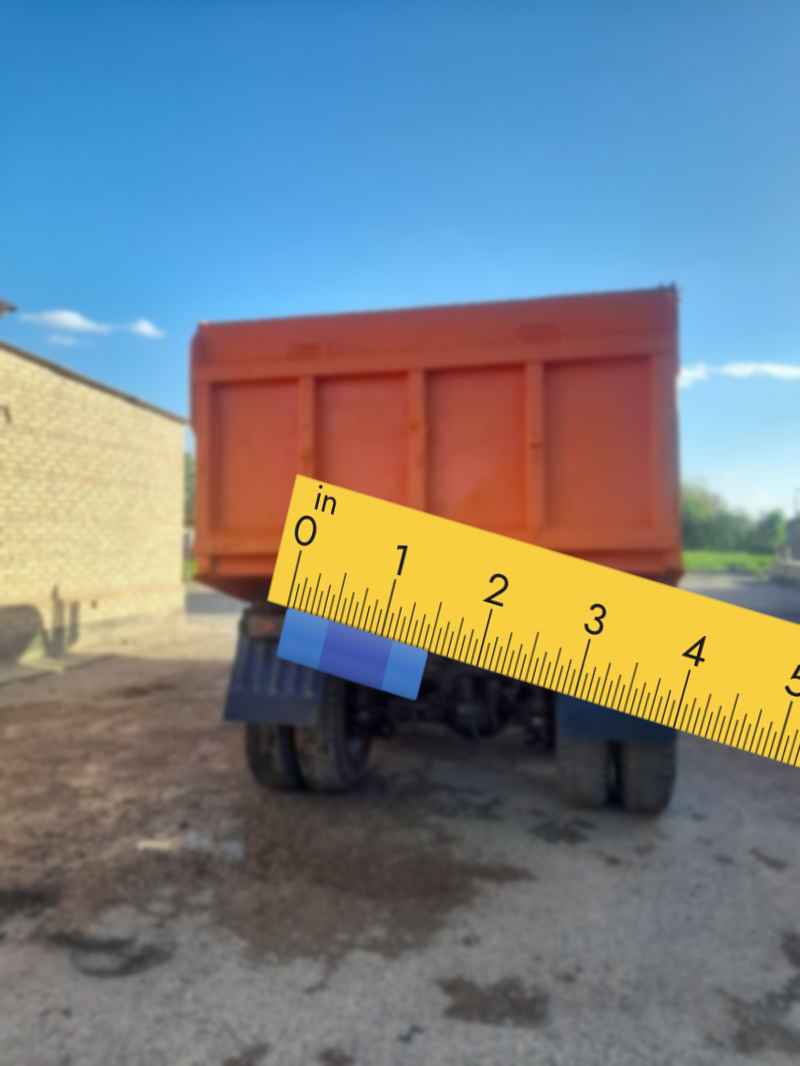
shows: 1.5 in
